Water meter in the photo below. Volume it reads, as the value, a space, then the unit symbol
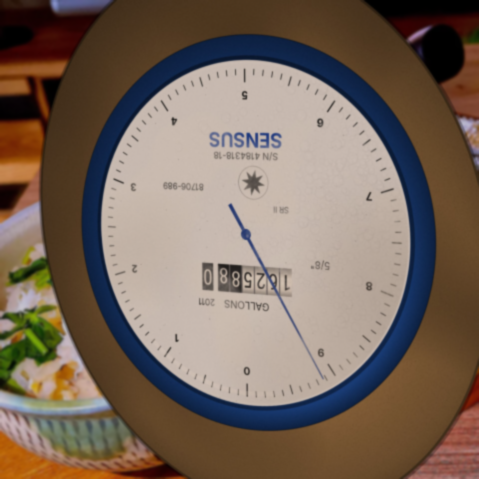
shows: 1625879.1 gal
